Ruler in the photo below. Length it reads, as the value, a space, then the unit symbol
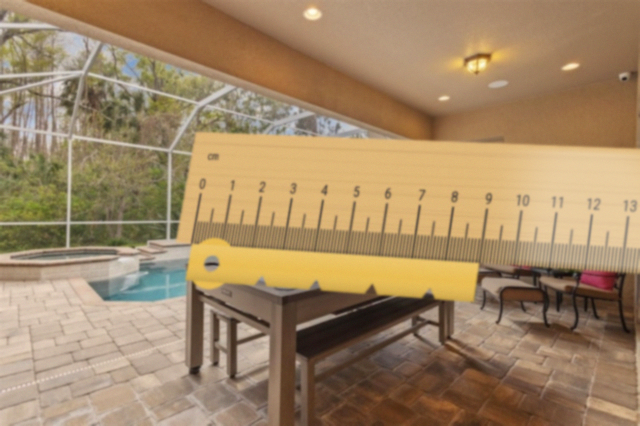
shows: 9 cm
